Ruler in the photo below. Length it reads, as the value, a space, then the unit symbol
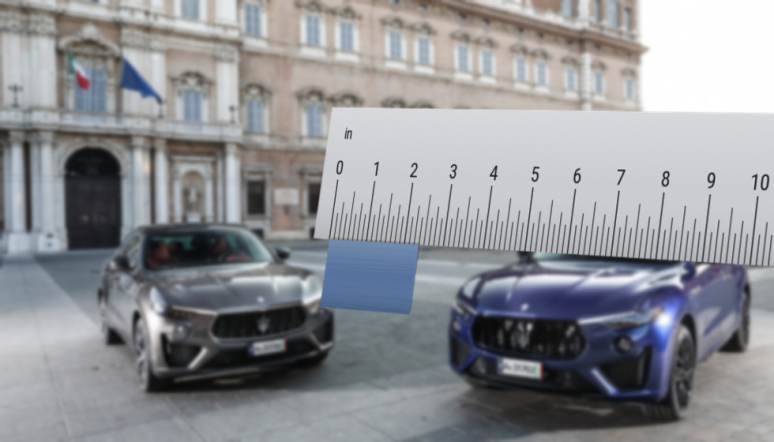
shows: 2.375 in
